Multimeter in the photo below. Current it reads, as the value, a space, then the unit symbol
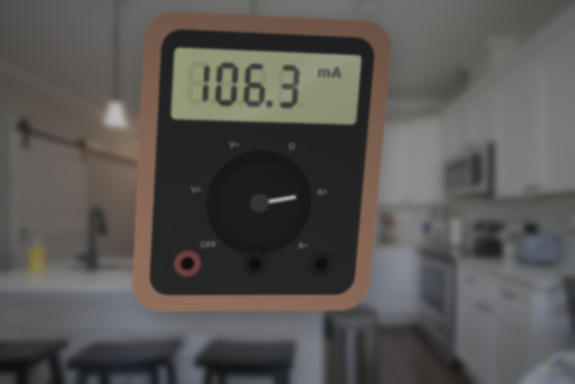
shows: 106.3 mA
